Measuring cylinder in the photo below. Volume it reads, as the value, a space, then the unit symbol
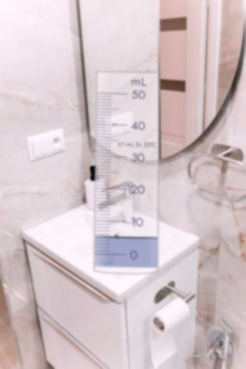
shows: 5 mL
